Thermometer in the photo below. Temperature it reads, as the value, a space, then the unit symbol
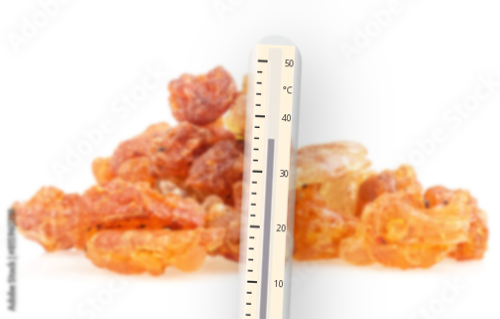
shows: 36 °C
